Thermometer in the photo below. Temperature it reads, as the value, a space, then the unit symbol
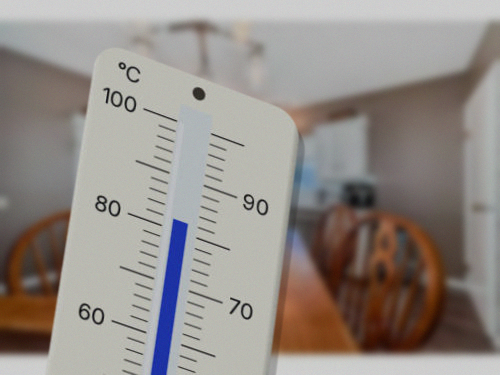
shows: 82 °C
